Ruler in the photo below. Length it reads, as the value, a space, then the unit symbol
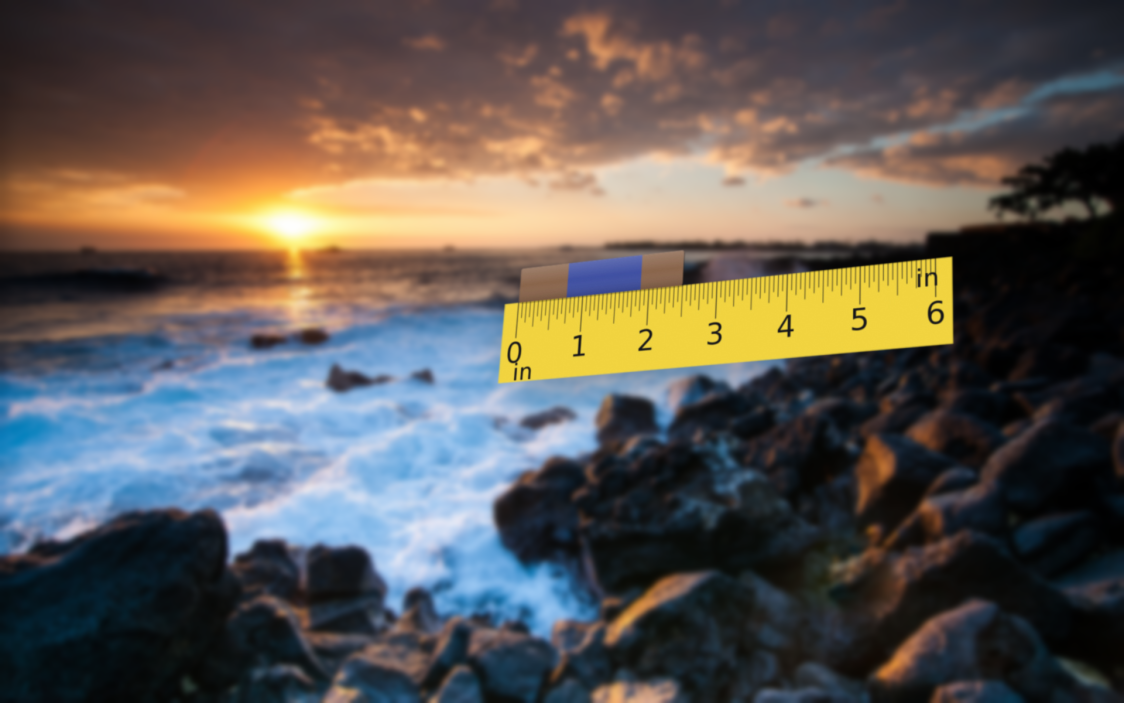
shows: 2.5 in
